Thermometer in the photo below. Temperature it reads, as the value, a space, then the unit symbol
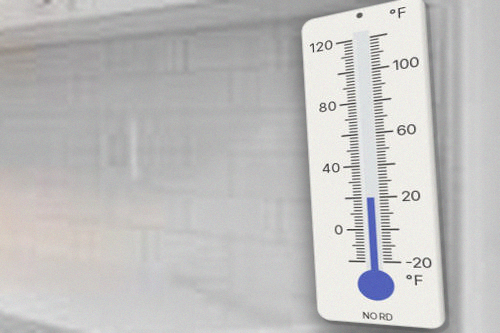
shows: 20 °F
